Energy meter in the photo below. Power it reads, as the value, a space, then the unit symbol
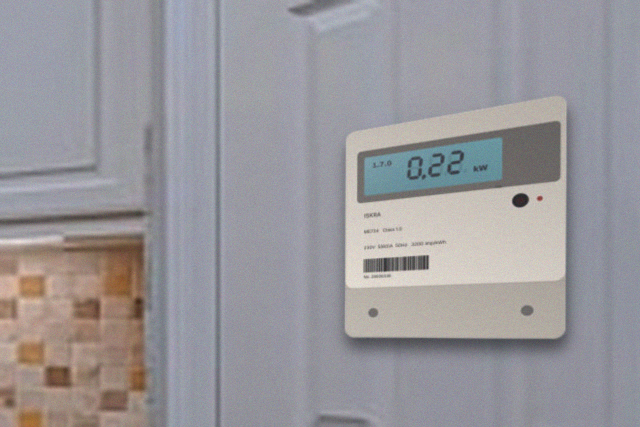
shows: 0.22 kW
